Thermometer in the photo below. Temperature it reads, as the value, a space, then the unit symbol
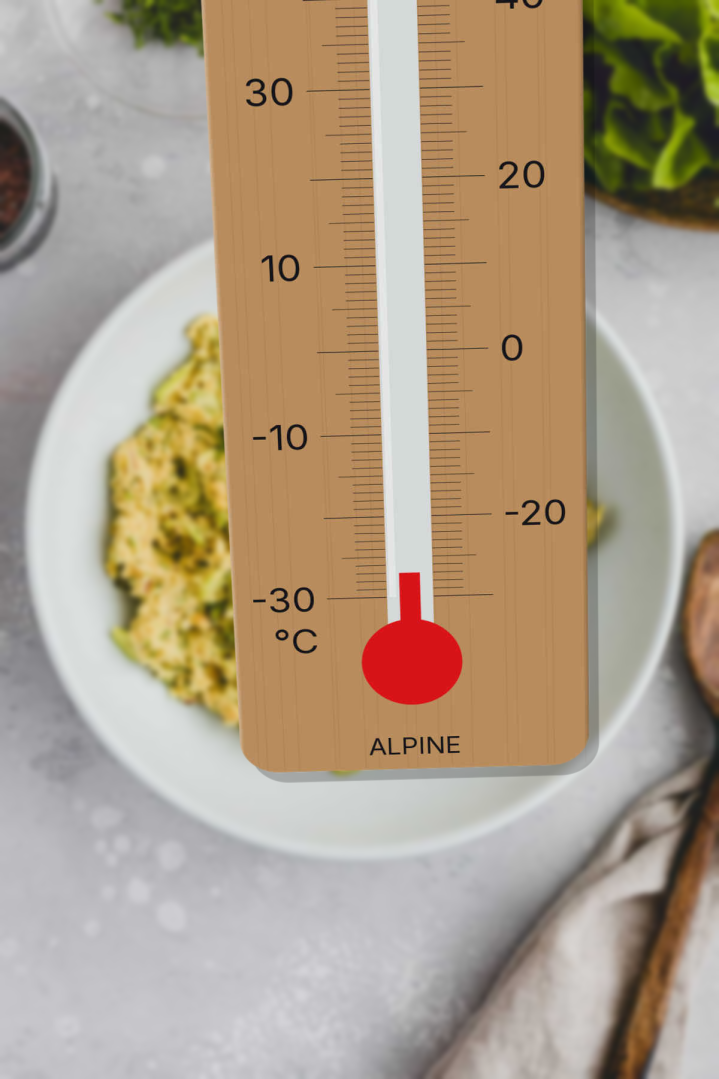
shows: -27 °C
